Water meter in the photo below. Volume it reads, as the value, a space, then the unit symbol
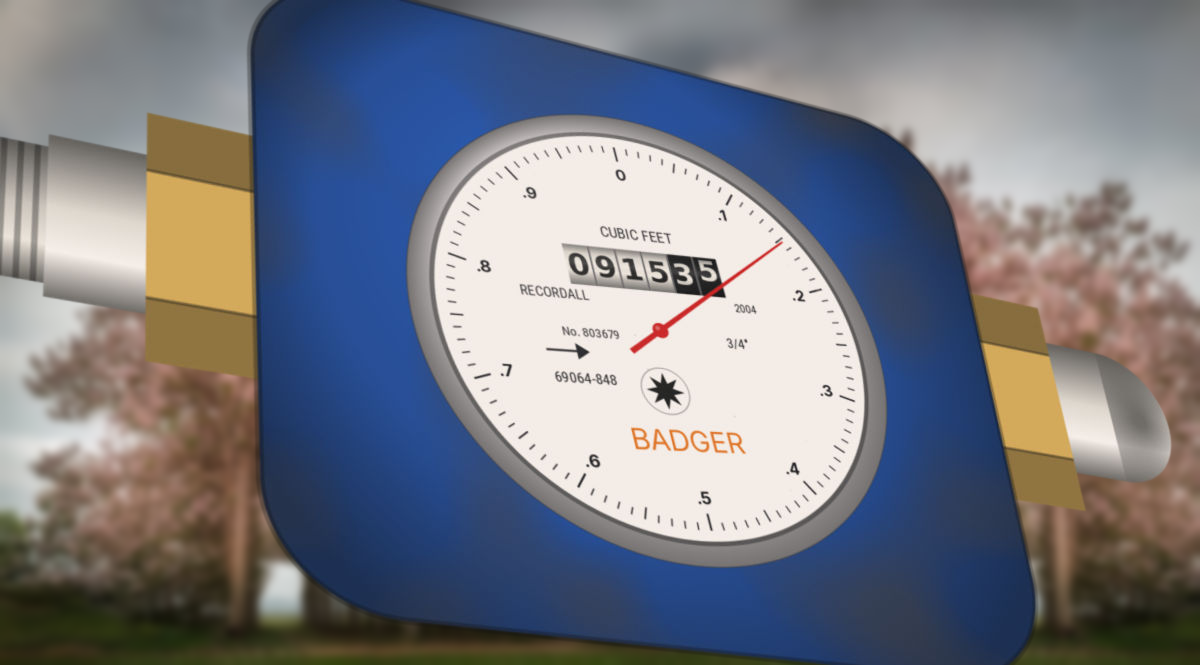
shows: 91535.15 ft³
